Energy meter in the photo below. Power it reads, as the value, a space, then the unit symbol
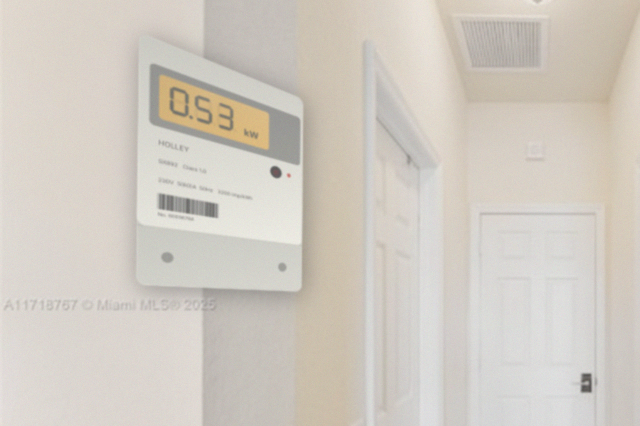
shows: 0.53 kW
